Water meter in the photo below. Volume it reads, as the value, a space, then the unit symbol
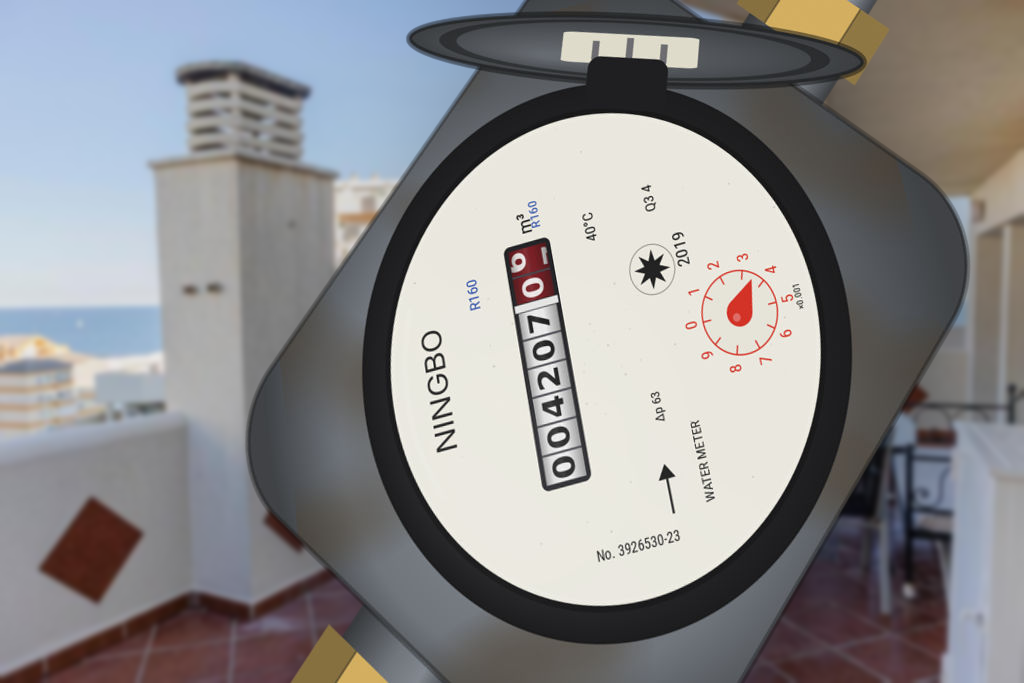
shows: 4207.063 m³
